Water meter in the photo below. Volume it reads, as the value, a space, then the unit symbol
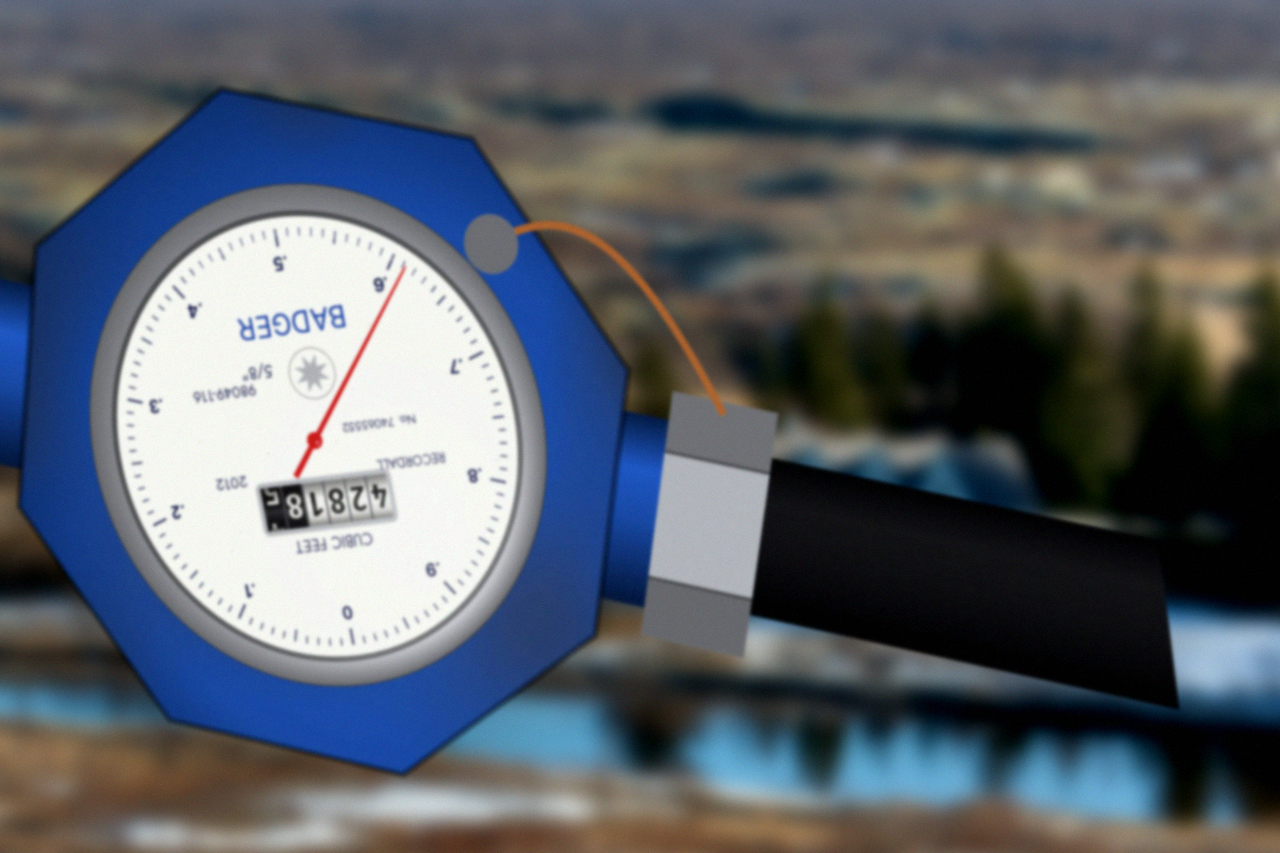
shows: 428184.61 ft³
